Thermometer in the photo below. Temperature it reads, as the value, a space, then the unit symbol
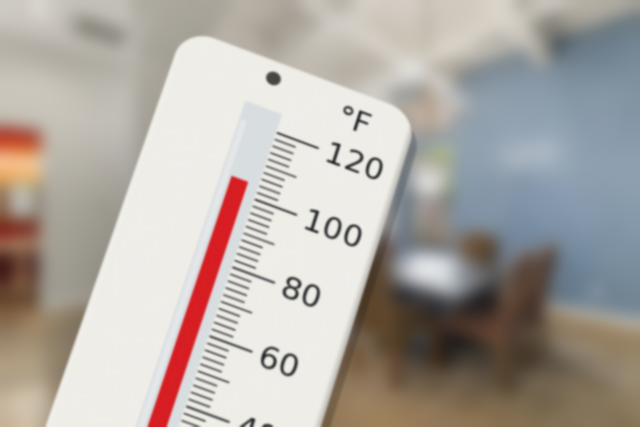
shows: 104 °F
